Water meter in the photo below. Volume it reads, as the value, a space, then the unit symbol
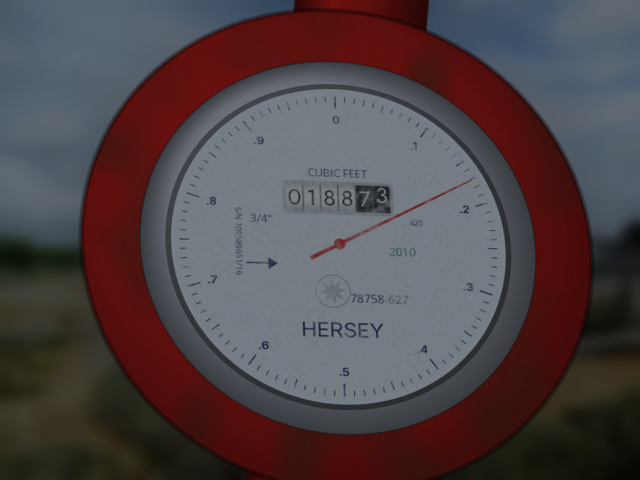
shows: 18873.17 ft³
